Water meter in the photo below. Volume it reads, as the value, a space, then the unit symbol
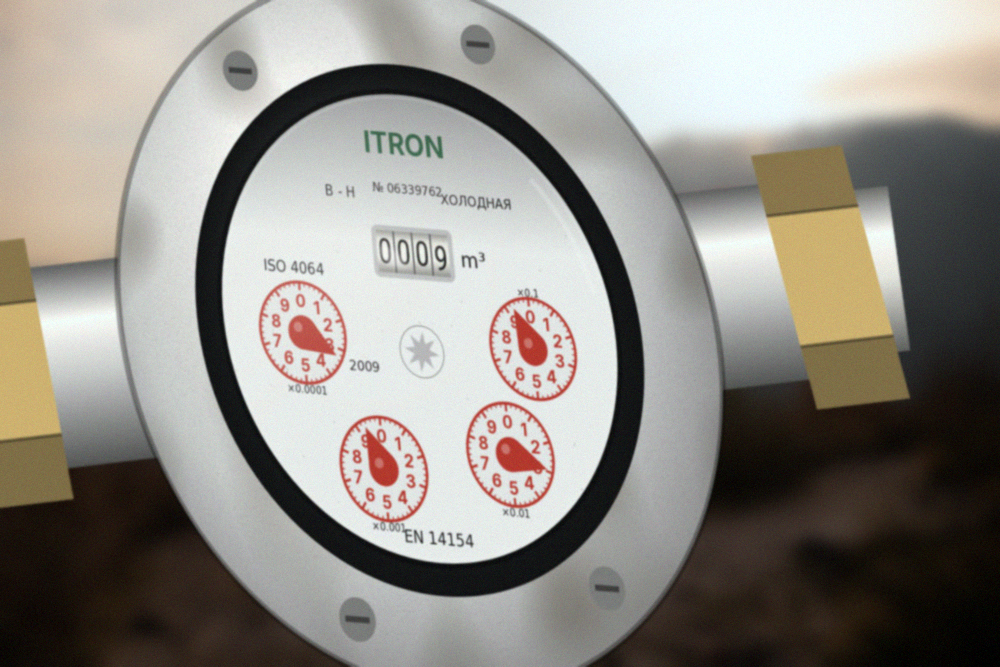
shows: 8.9293 m³
